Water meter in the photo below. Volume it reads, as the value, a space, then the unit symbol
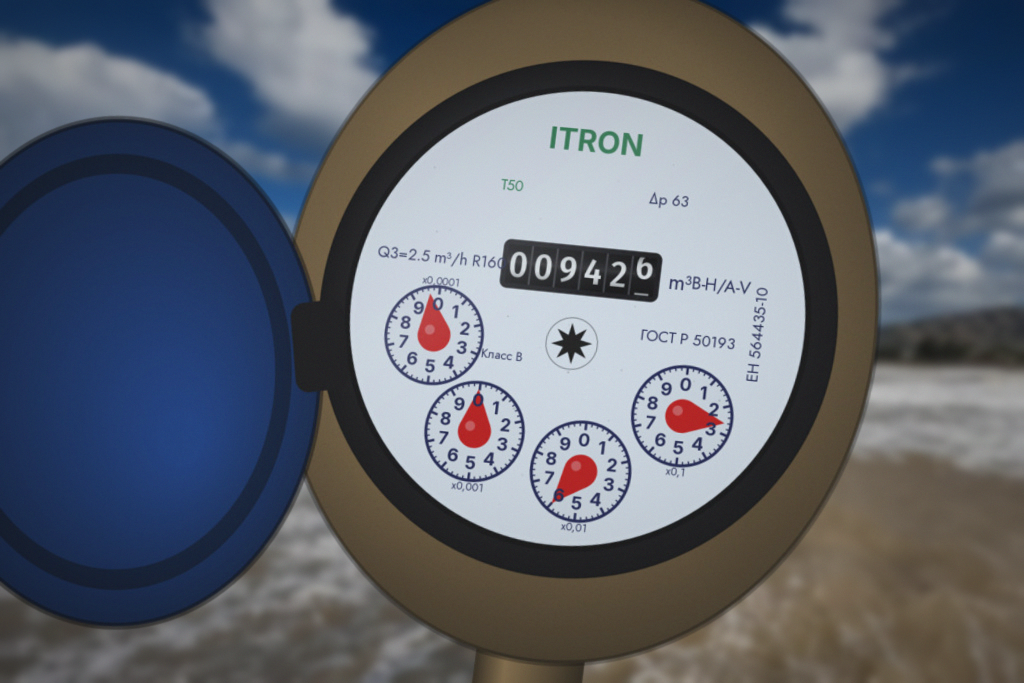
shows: 9426.2599 m³
